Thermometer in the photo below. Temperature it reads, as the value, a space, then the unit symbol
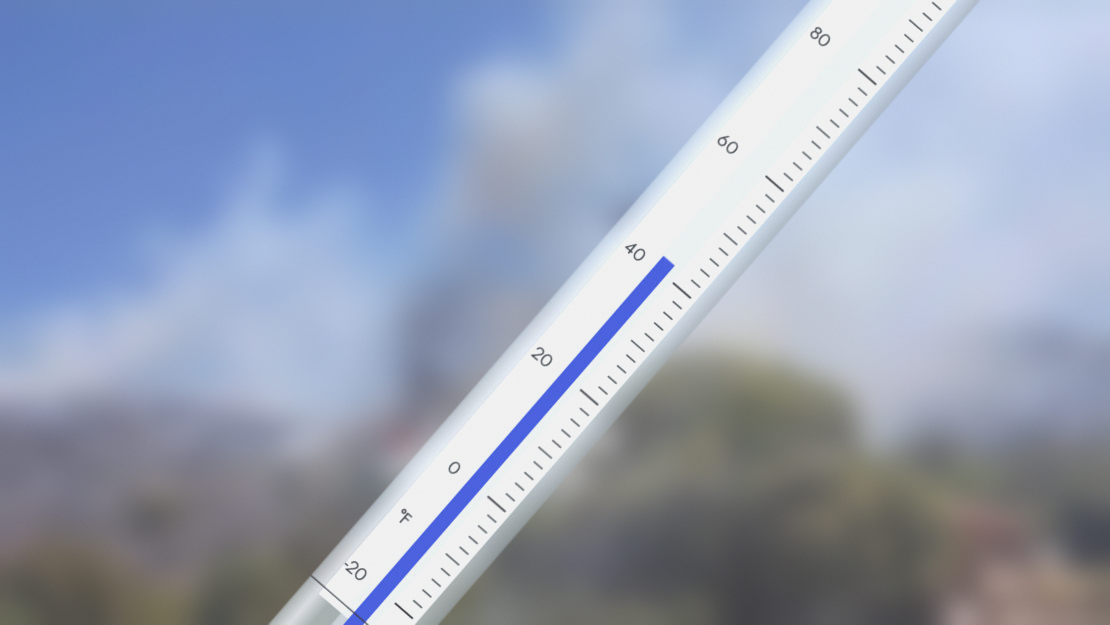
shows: 42 °F
